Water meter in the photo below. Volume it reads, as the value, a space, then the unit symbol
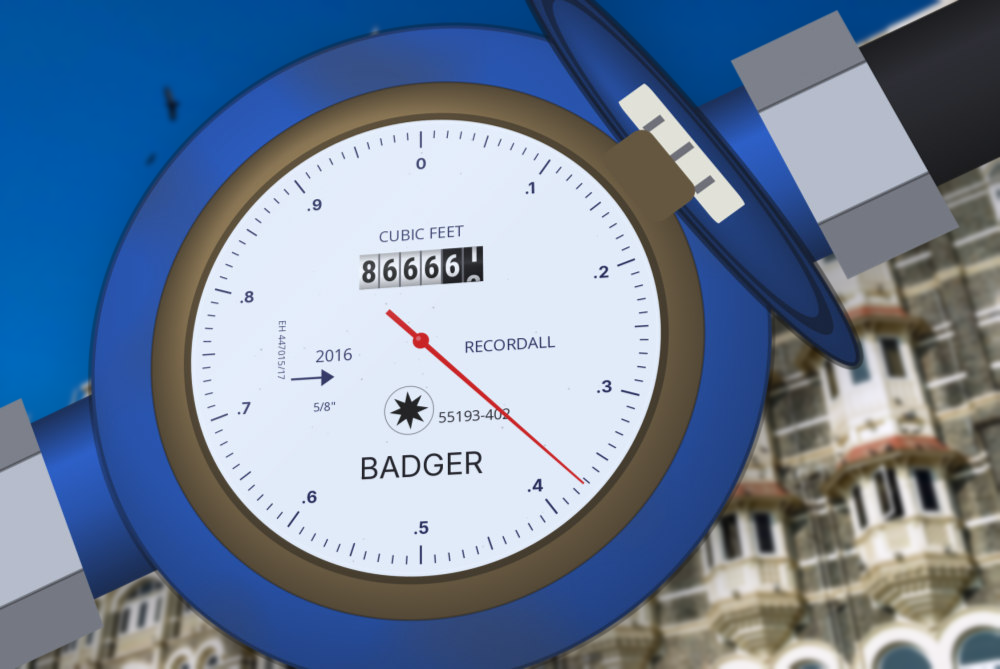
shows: 866661.37 ft³
